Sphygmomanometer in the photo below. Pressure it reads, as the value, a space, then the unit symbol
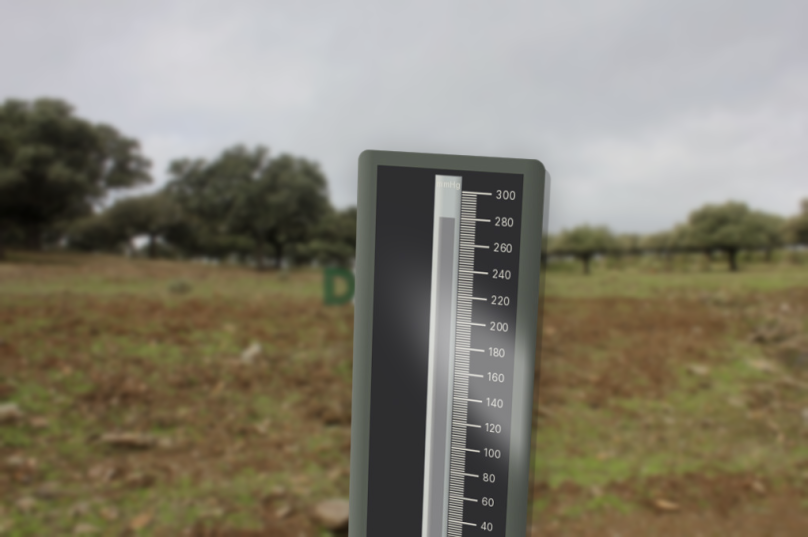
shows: 280 mmHg
